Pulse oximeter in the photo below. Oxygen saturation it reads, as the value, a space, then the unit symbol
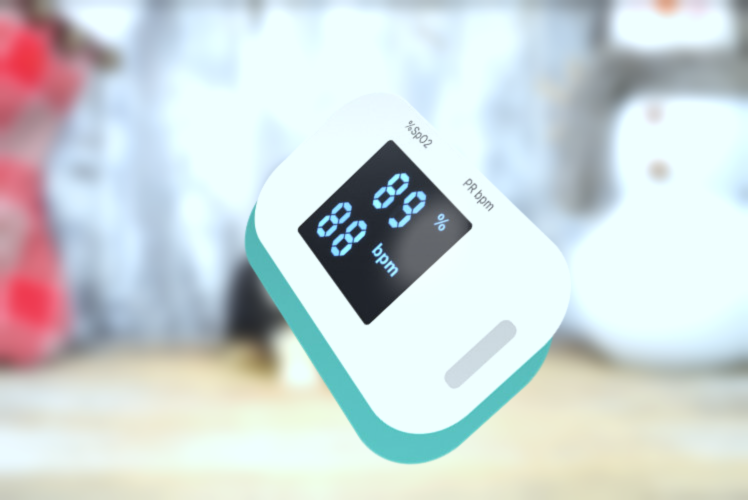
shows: 89 %
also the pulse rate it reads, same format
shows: 88 bpm
